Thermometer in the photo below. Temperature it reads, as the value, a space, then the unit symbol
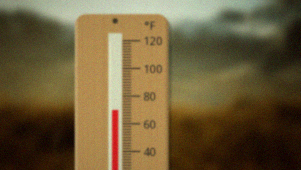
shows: 70 °F
